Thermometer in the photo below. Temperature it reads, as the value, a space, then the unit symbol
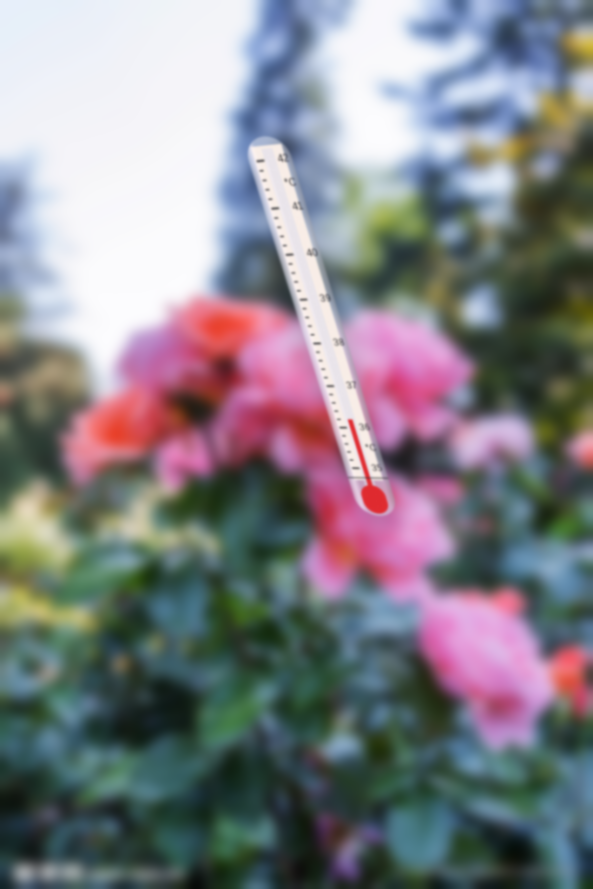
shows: 36.2 °C
